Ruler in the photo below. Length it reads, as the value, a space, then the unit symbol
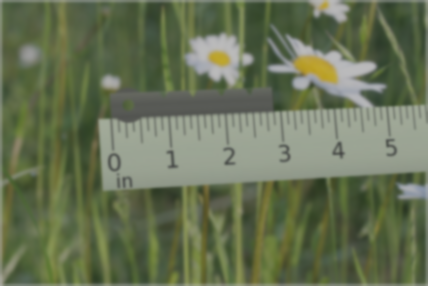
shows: 2.875 in
